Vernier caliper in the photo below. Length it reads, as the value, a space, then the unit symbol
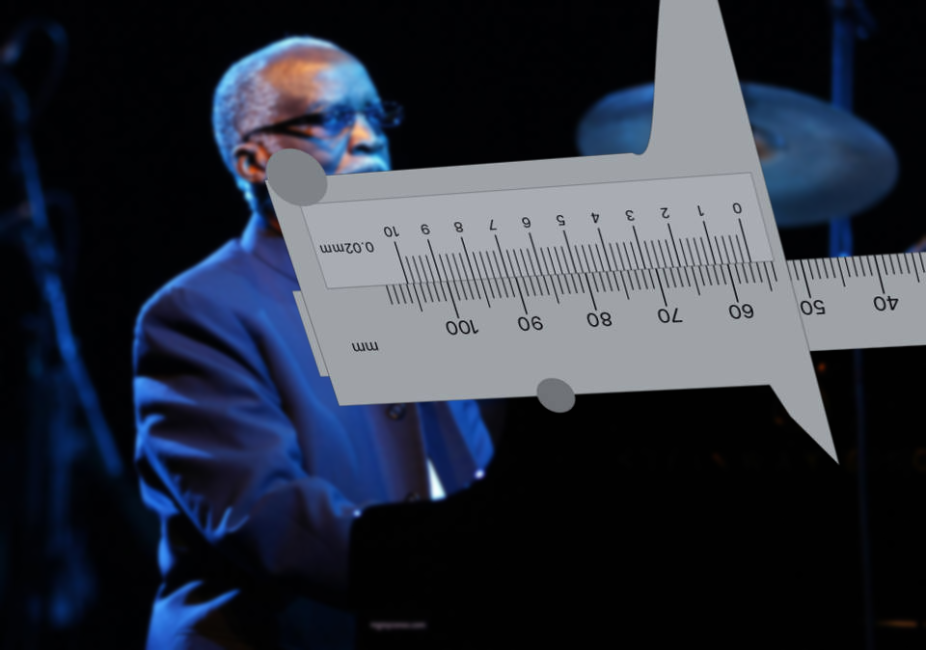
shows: 56.8 mm
